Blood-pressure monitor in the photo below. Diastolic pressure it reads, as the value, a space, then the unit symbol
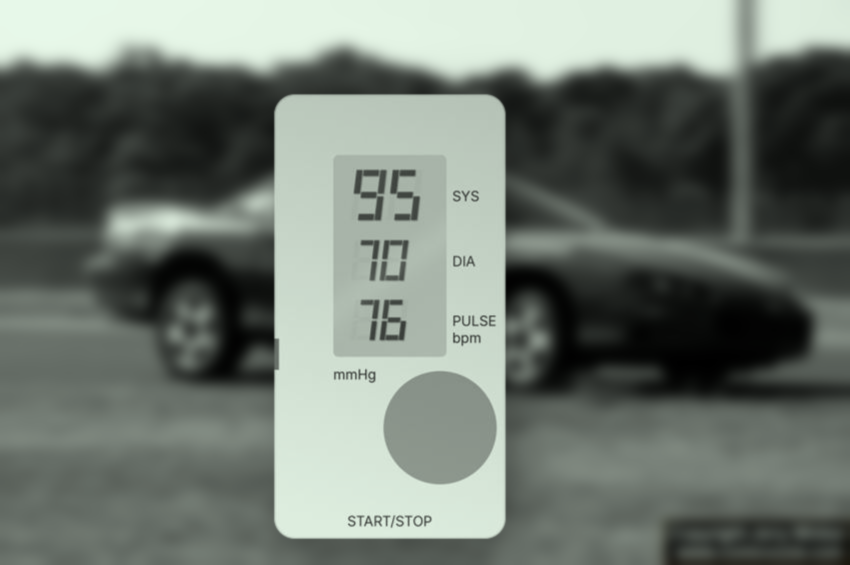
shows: 70 mmHg
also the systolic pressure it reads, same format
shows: 95 mmHg
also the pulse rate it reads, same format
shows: 76 bpm
